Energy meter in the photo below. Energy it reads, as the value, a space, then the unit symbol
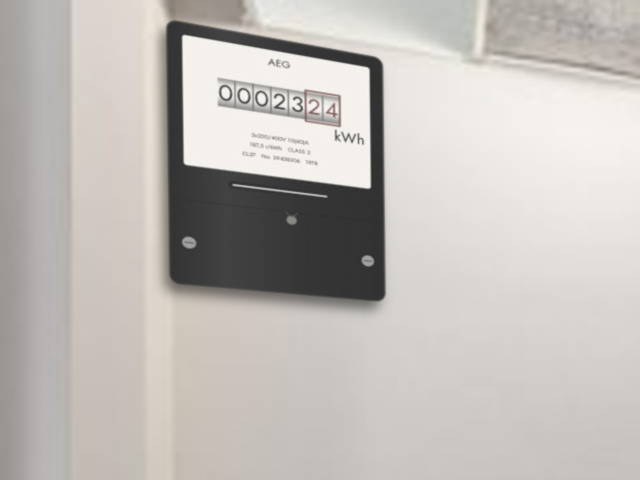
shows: 23.24 kWh
